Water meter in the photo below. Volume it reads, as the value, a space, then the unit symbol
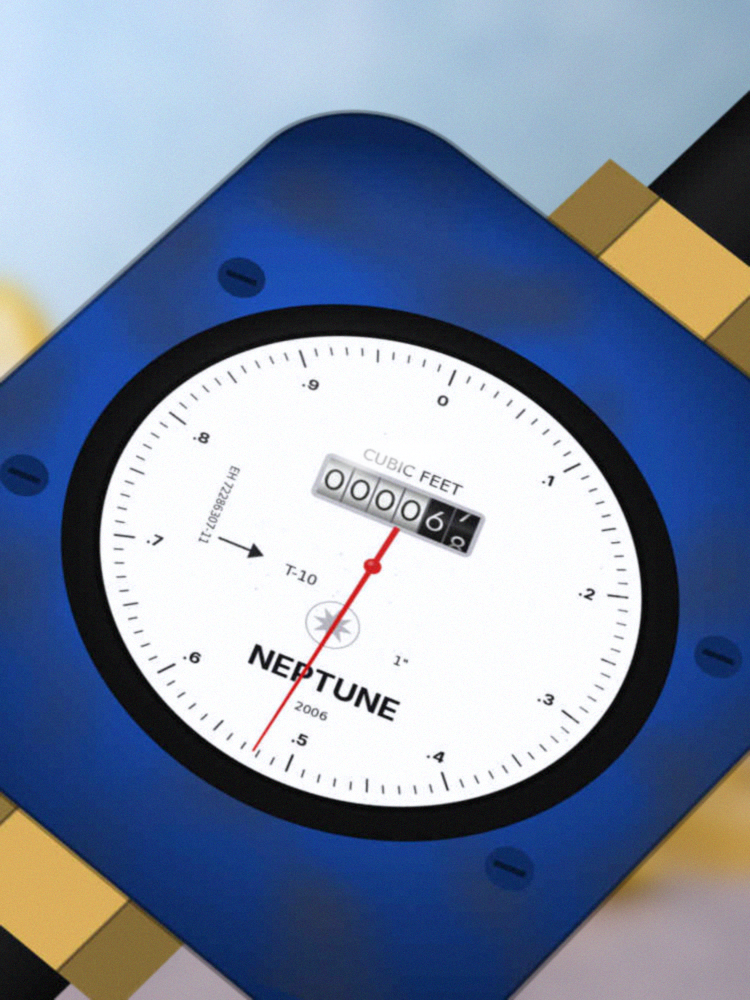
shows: 67.52 ft³
